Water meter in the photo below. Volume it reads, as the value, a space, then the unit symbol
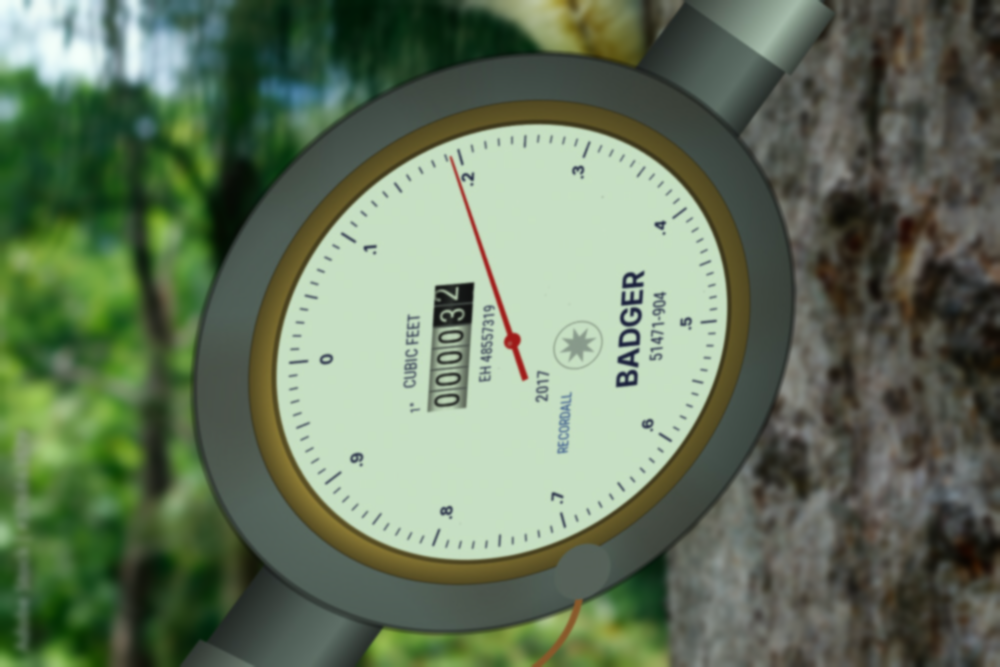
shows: 32.19 ft³
